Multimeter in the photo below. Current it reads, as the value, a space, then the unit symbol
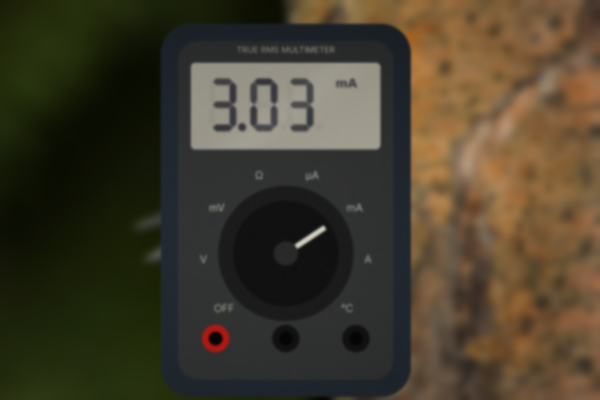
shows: 3.03 mA
